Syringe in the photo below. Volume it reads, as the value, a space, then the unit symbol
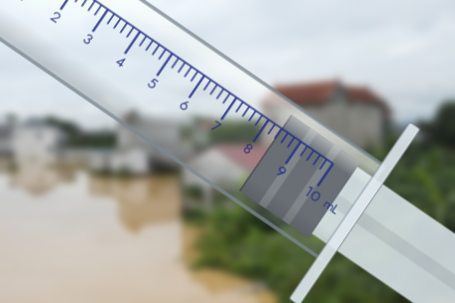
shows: 8.4 mL
